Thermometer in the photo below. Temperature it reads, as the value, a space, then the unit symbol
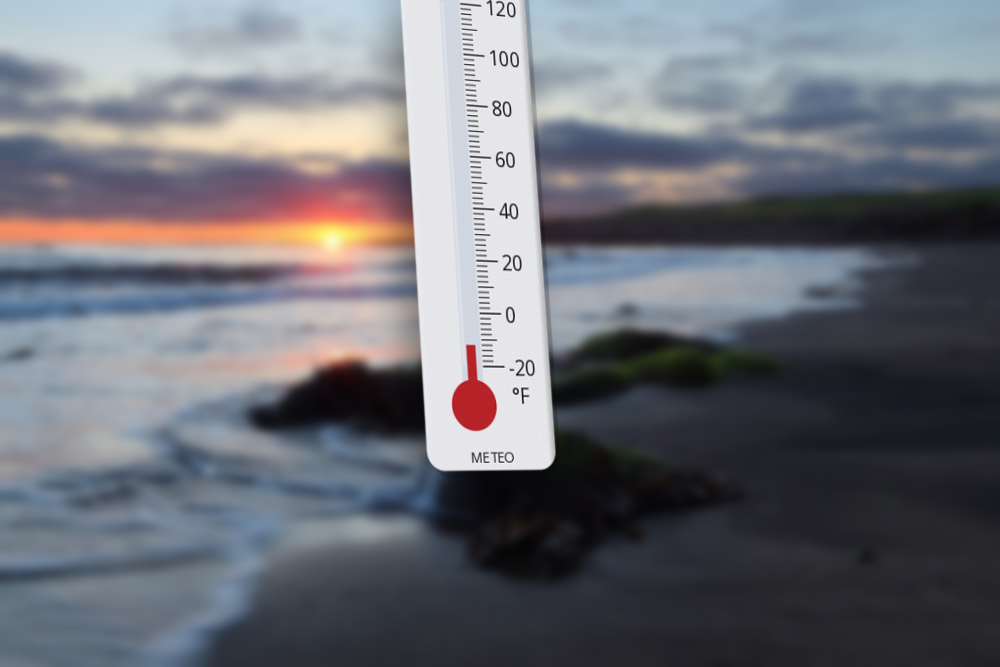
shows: -12 °F
